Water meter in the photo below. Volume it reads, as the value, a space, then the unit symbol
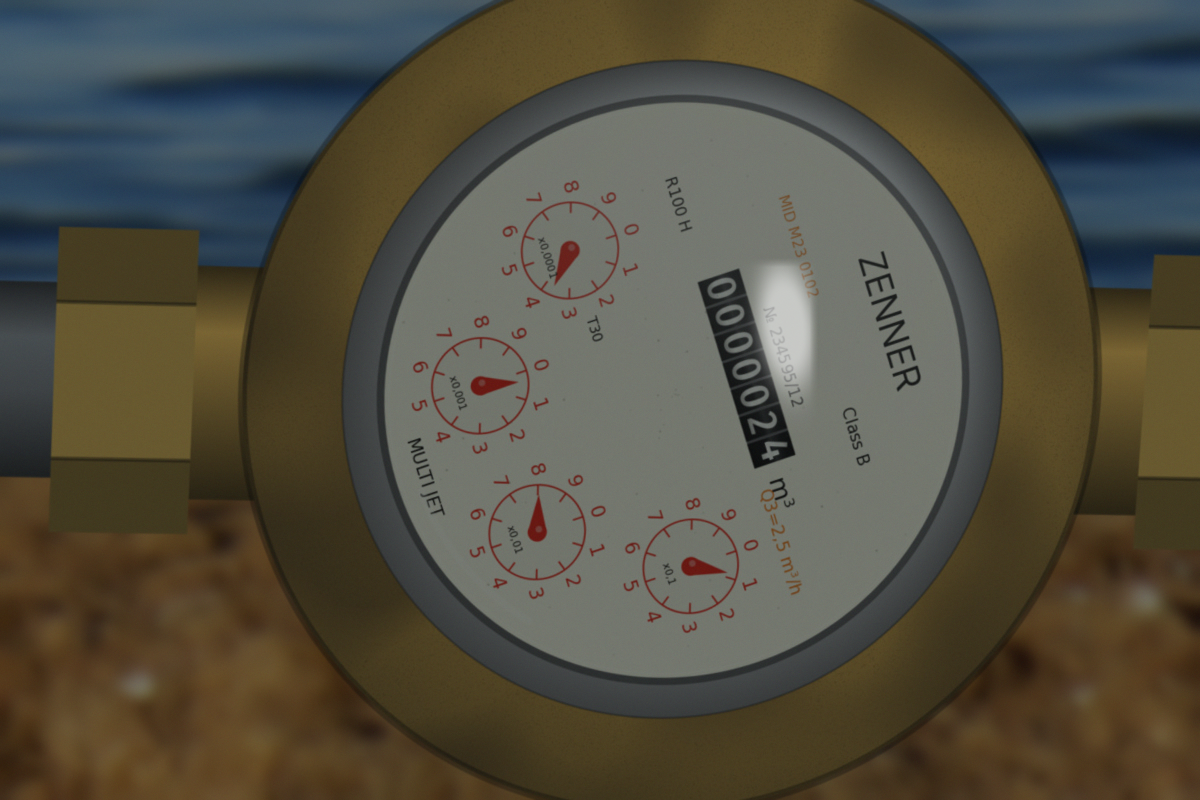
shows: 24.0803 m³
